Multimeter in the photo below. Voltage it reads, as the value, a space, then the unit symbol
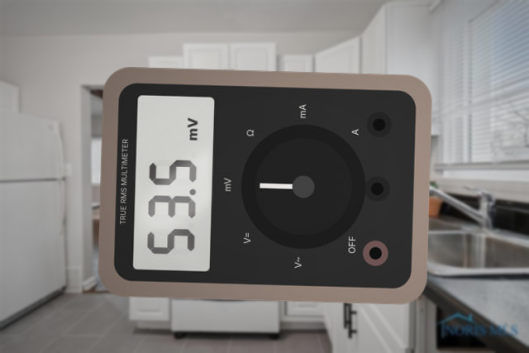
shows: 53.5 mV
